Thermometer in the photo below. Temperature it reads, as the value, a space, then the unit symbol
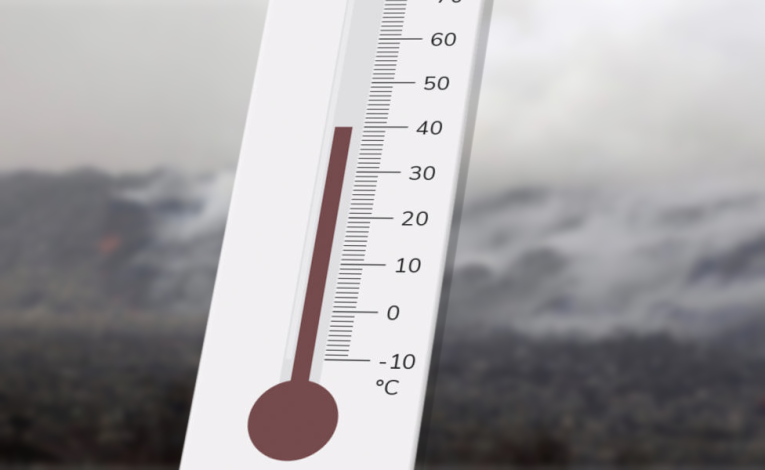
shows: 40 °C
